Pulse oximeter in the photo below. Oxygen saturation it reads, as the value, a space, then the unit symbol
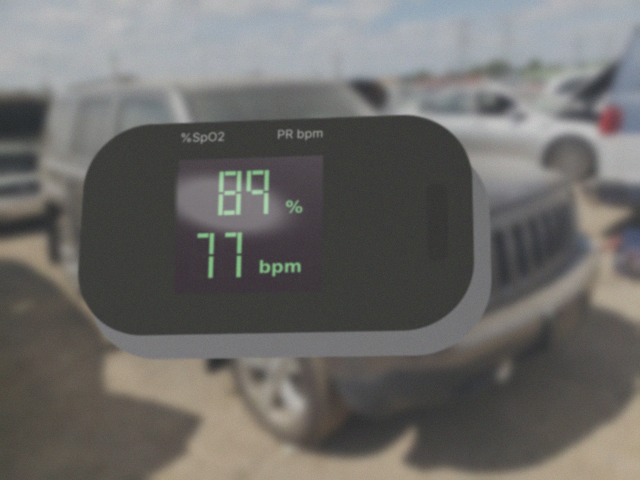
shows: 89 %
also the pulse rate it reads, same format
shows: 77 bpm
